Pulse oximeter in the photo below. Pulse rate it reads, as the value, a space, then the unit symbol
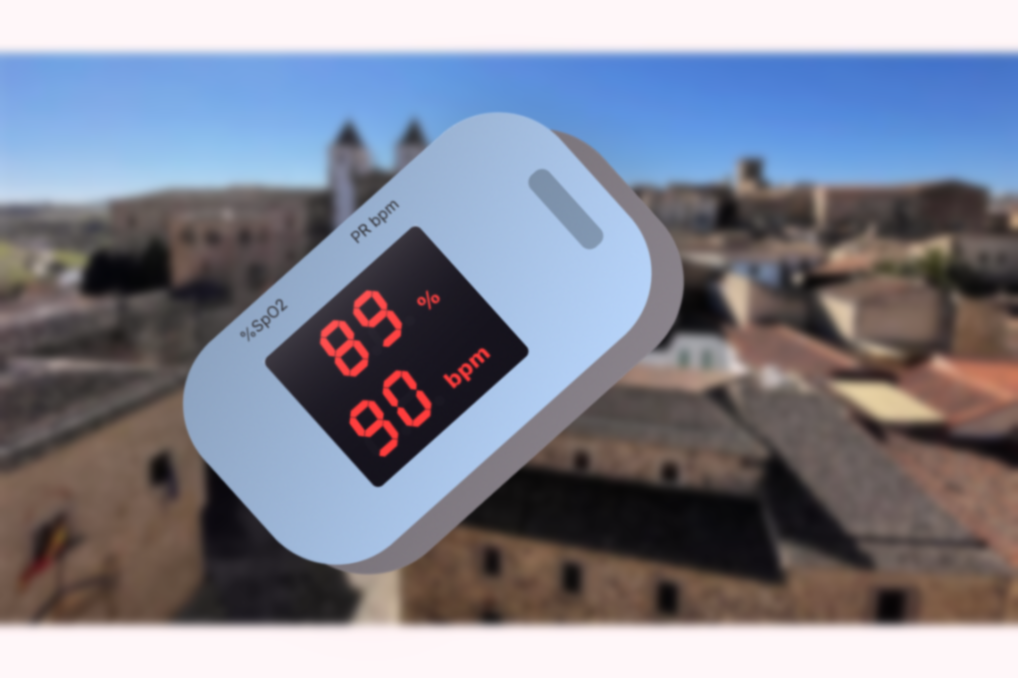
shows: 90 bpm
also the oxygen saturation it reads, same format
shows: 89 %
